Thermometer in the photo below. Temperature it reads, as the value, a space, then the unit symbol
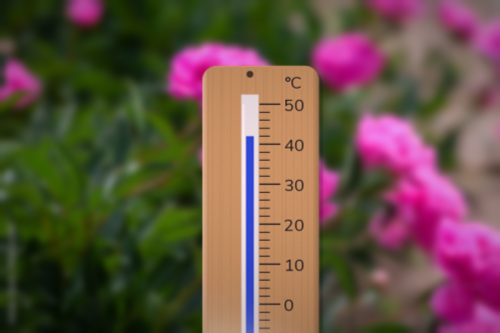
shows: 42 °C
